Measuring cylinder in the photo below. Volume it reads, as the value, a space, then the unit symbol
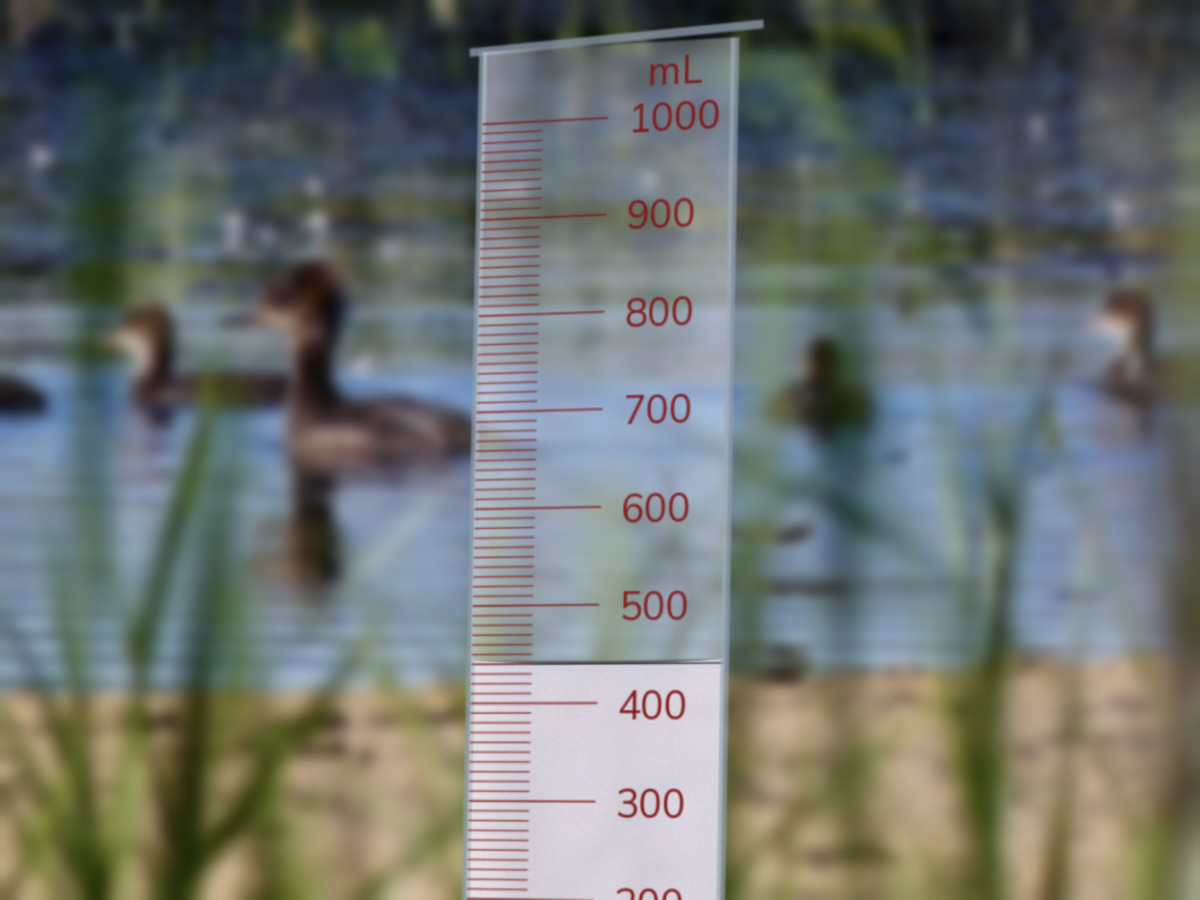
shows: 440 mL
